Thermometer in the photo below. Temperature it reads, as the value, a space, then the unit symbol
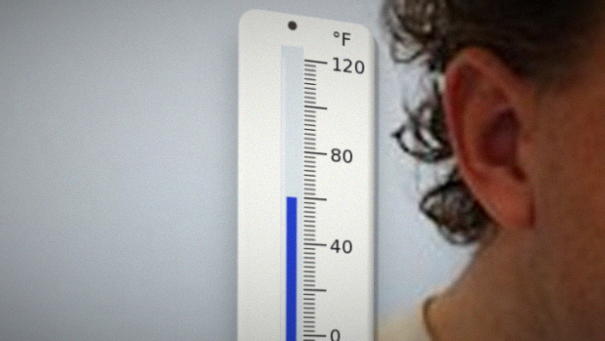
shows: 60 °F
